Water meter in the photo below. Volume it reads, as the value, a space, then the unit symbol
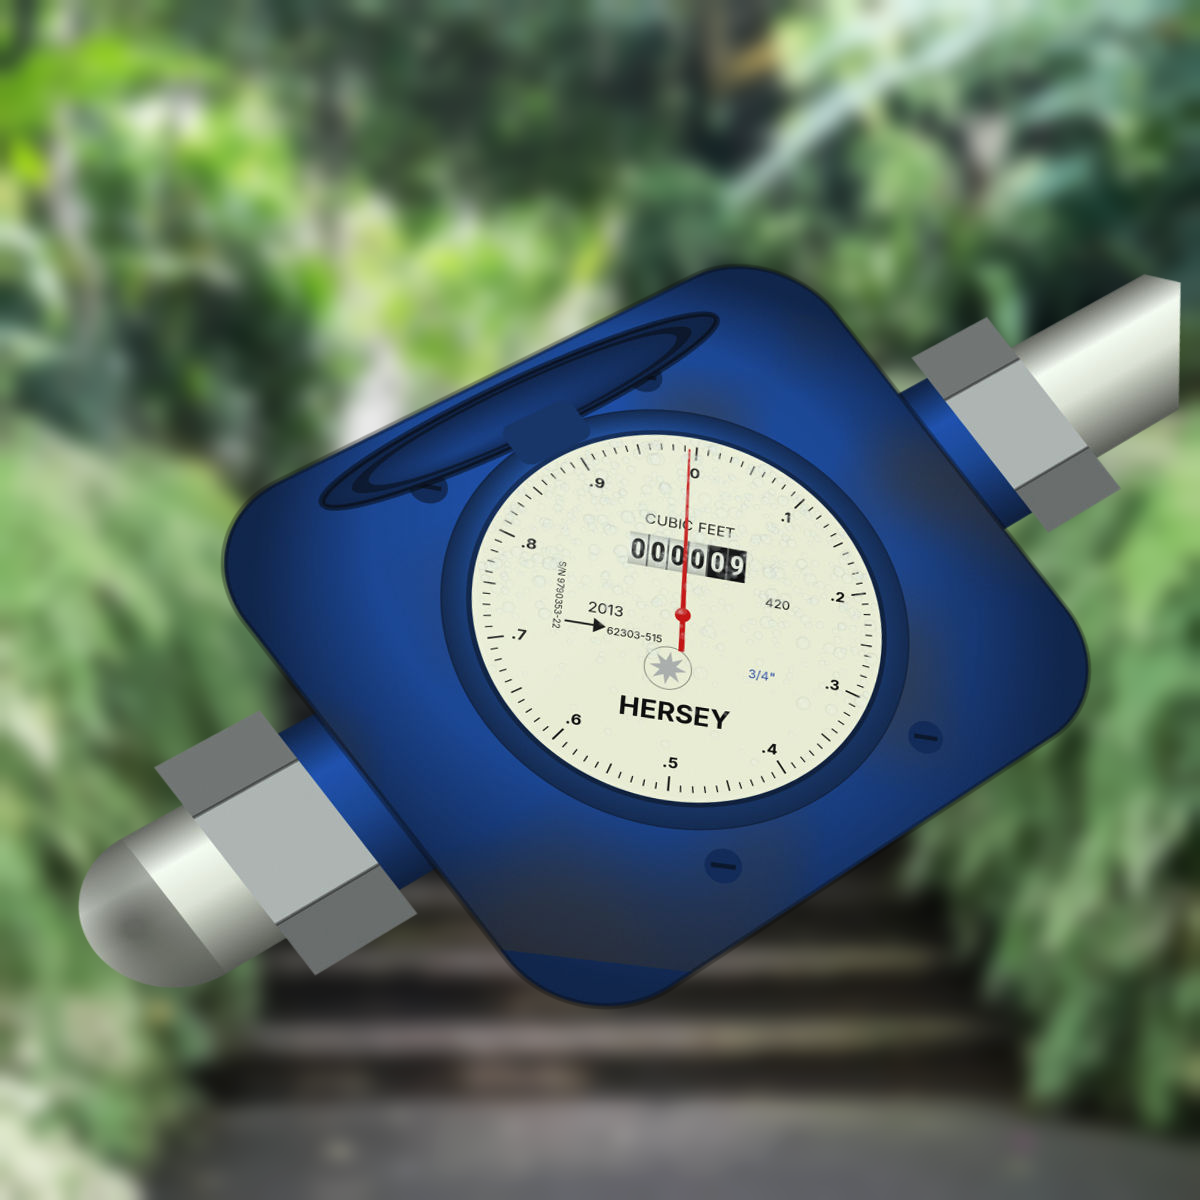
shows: 8.99 ft³
